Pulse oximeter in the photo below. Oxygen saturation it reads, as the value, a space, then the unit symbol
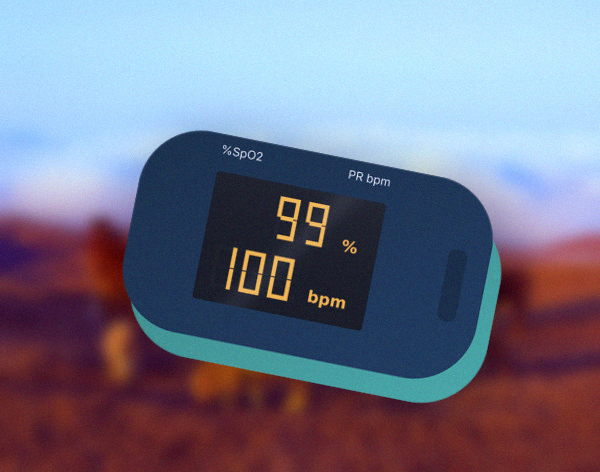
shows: 99 %
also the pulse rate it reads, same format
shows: 100 bpm
